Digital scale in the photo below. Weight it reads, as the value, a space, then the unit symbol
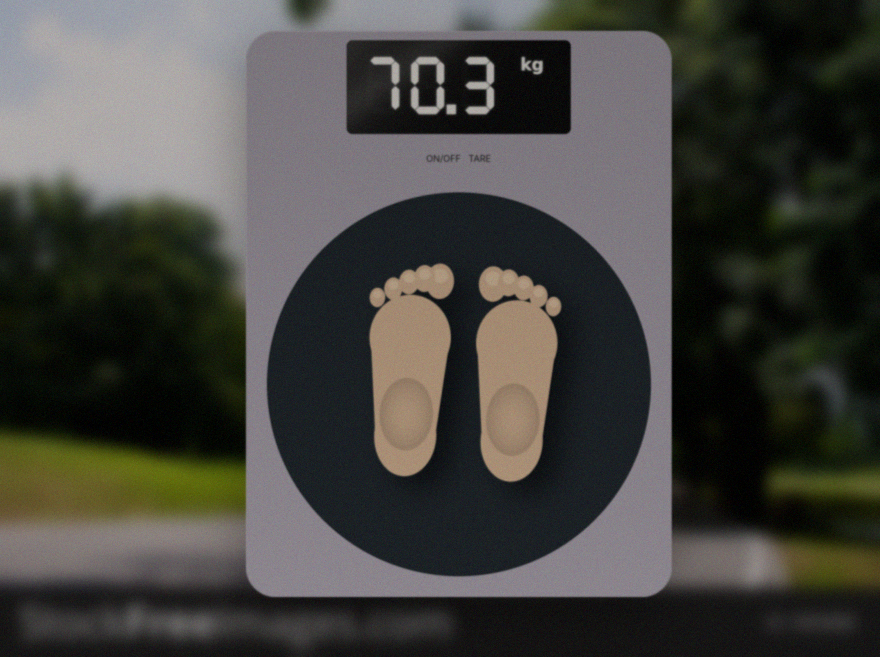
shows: 70.3 kg
